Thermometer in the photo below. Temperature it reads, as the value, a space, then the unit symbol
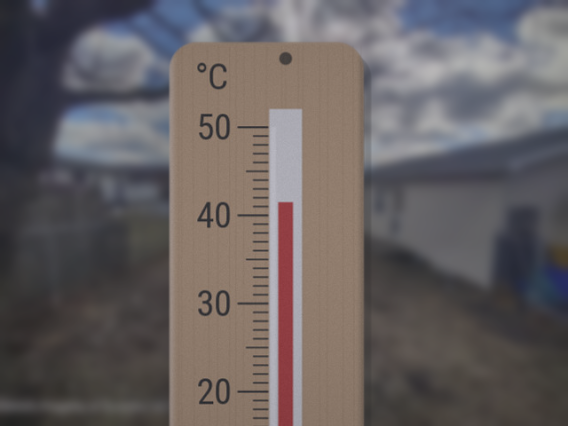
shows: 41.5 °C
